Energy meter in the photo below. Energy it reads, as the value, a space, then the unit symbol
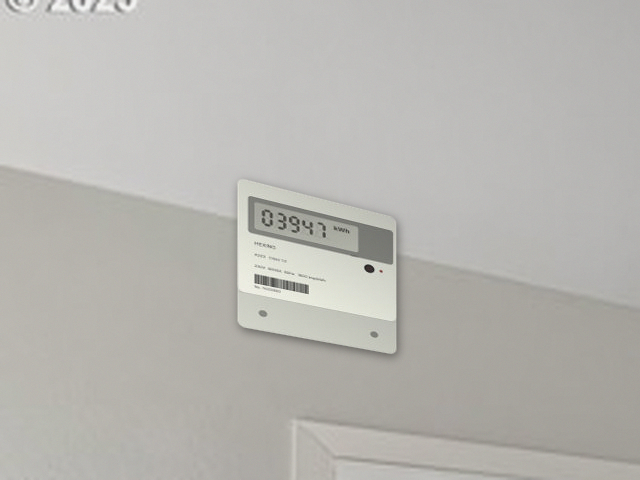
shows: 3947 kWh
